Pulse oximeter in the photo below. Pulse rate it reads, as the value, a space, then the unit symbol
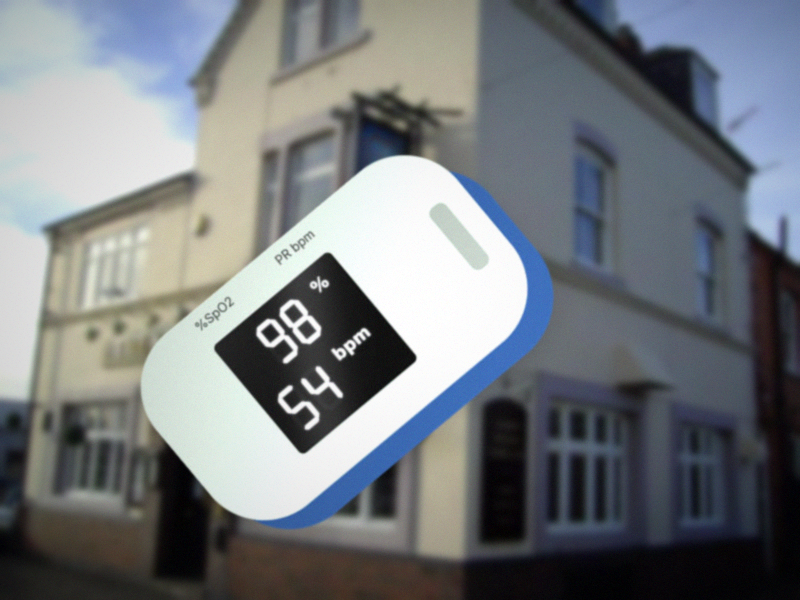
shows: 54 bpm
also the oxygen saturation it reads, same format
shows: 98 %
